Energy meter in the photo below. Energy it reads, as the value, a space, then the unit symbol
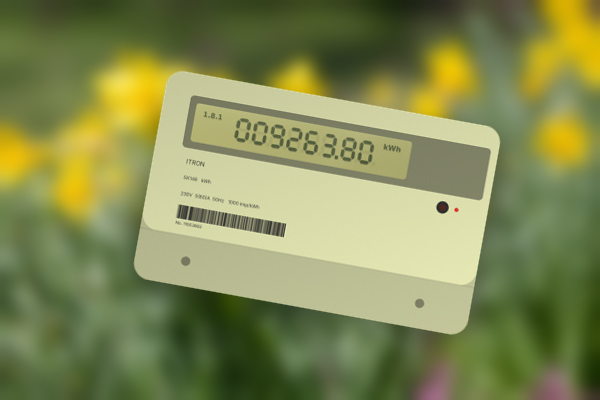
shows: 9263.80 kWh
